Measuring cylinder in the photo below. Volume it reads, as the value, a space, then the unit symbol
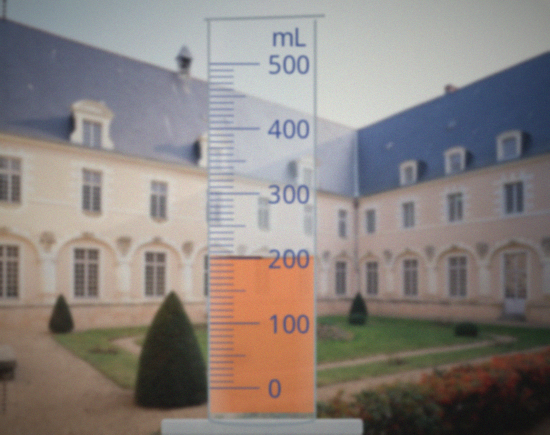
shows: 200 mL
